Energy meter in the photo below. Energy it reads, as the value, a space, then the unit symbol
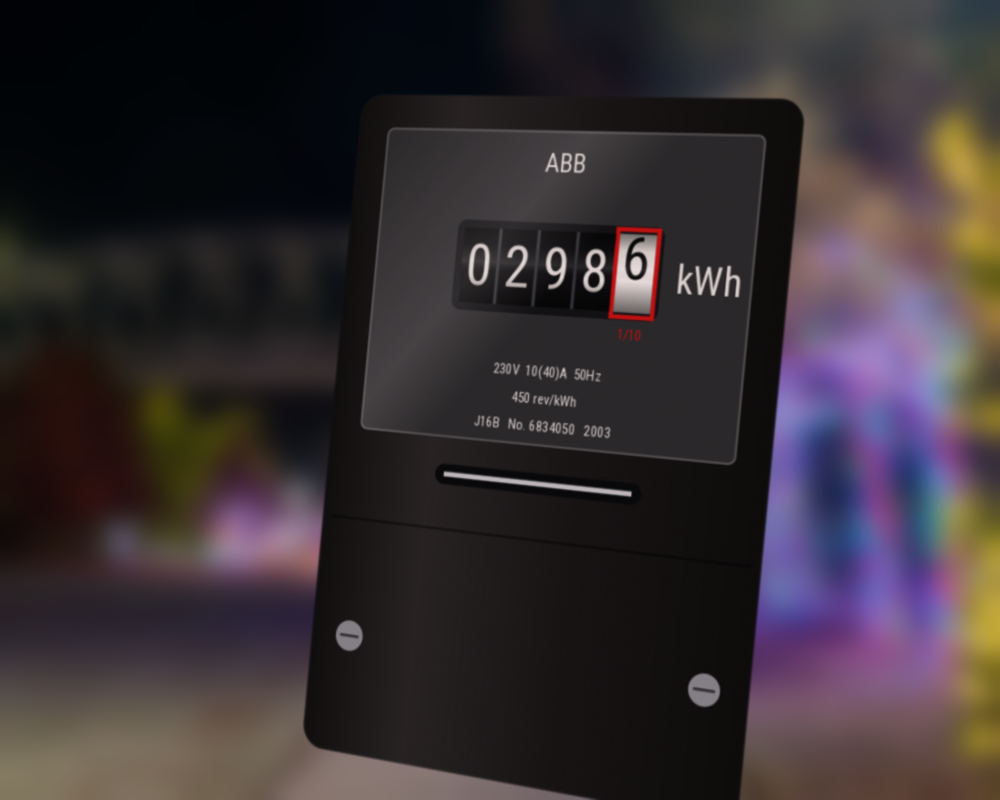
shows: 298.6 kWh
